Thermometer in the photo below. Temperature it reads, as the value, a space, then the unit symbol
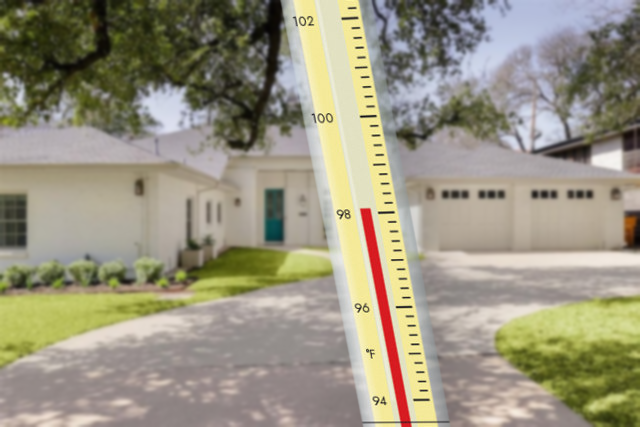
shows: 98.1 °F
